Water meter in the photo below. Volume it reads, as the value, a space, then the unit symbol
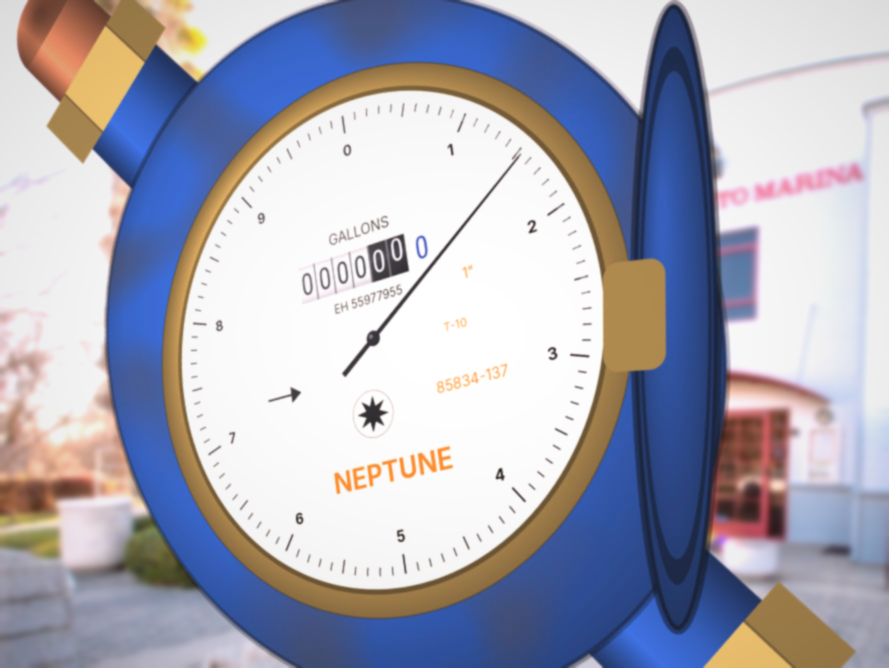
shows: 1.5 gal
